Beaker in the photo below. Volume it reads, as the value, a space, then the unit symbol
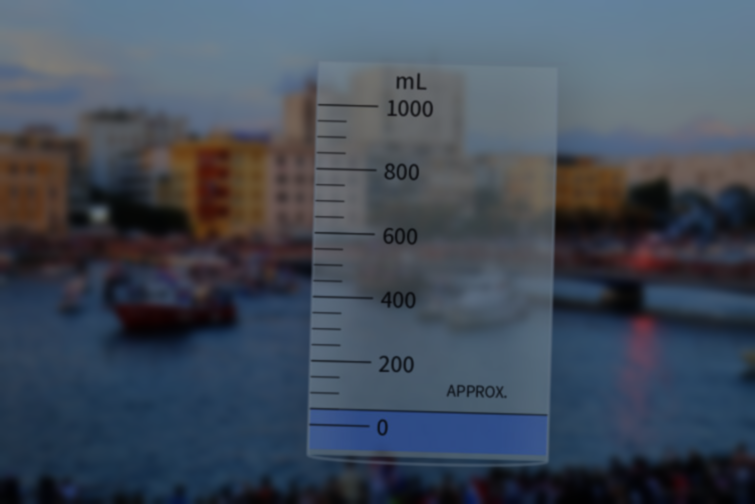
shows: 50 mL
